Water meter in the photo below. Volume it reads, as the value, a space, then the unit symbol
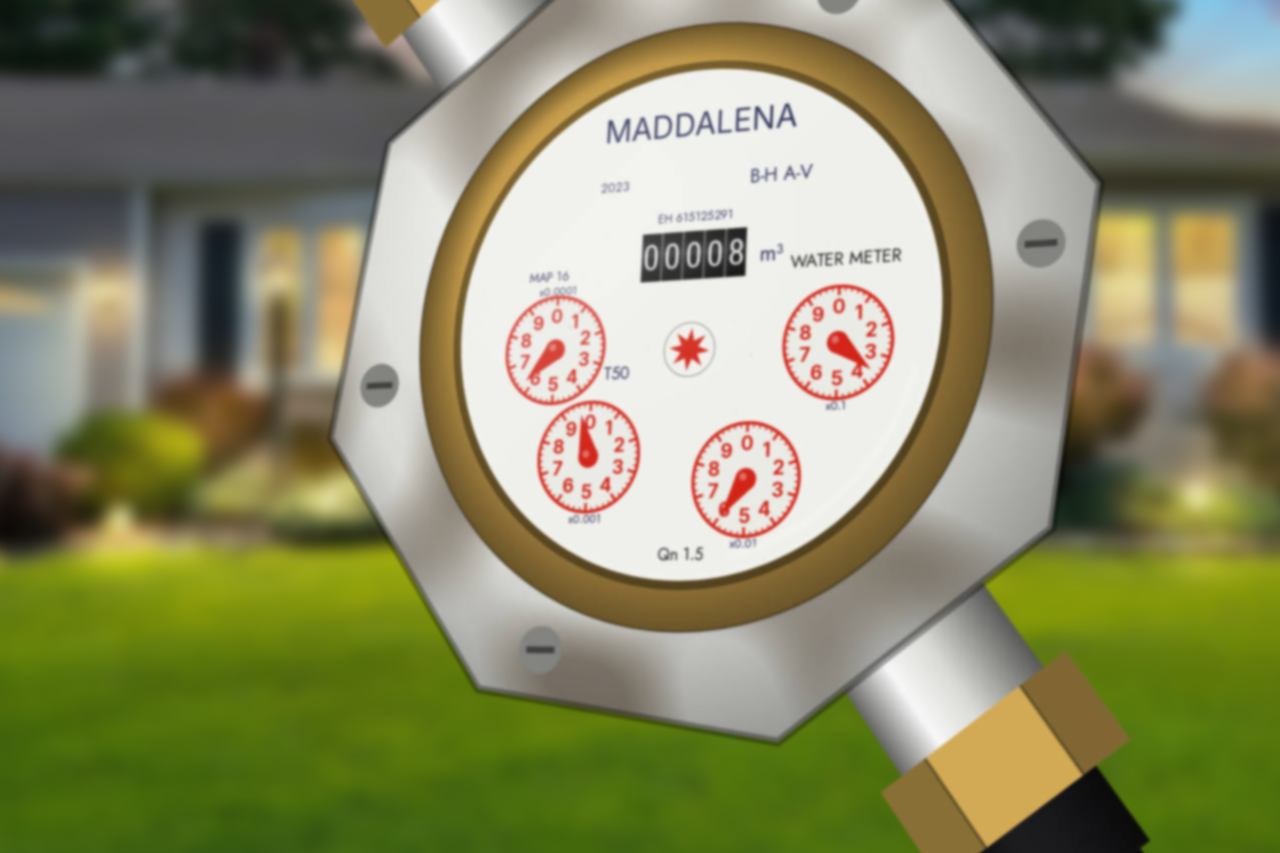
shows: 8.3596 m³
